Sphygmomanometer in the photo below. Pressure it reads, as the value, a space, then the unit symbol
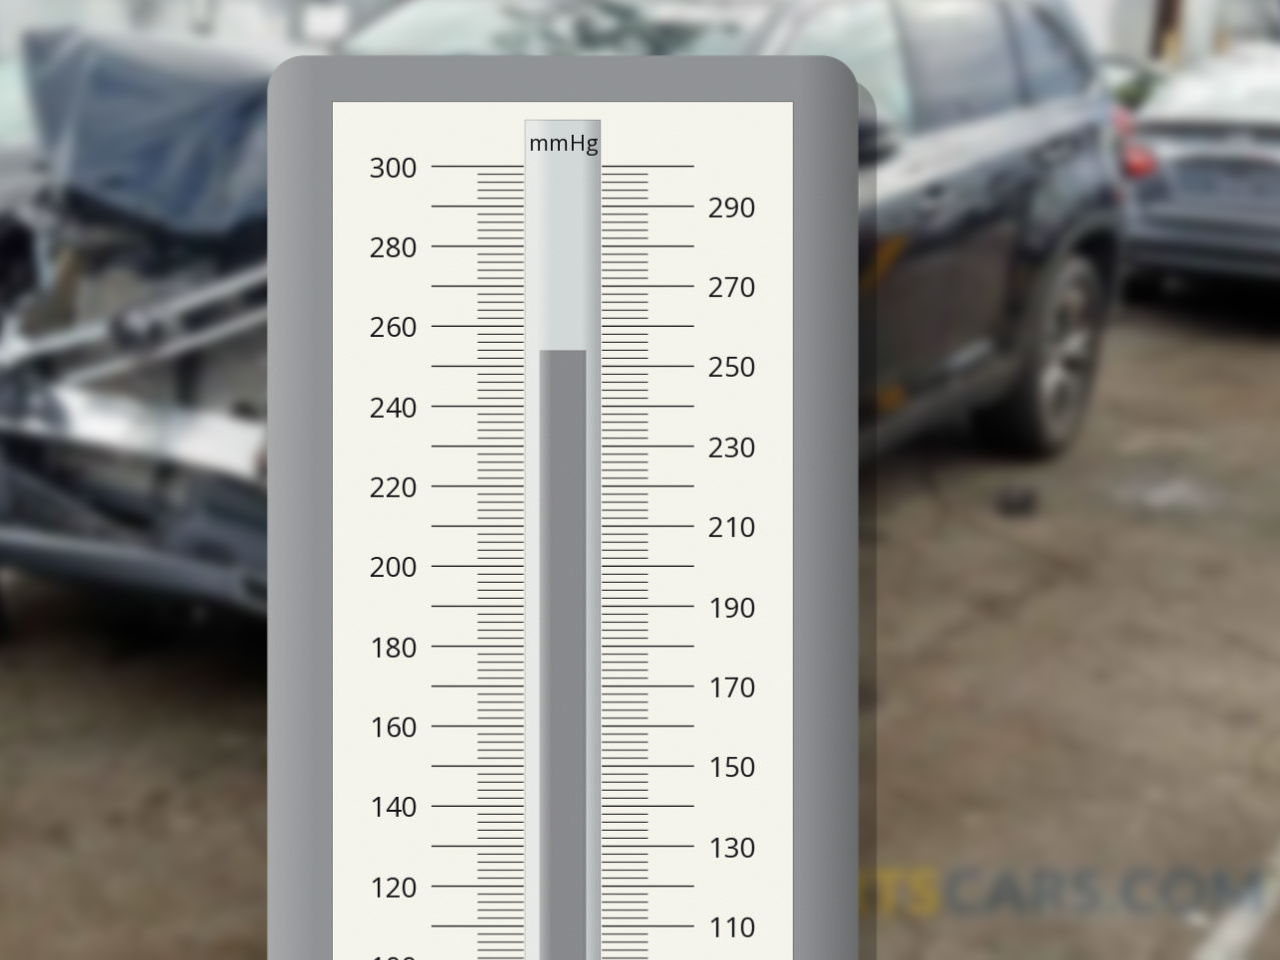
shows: 254 mmHg
